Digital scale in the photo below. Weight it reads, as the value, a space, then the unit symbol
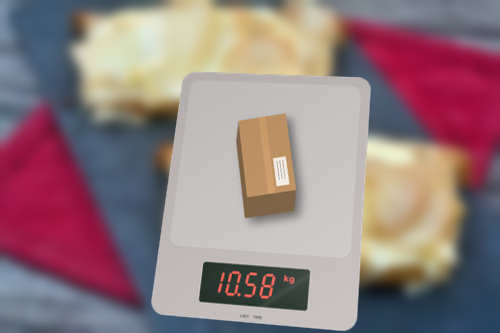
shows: 10.58 kg
